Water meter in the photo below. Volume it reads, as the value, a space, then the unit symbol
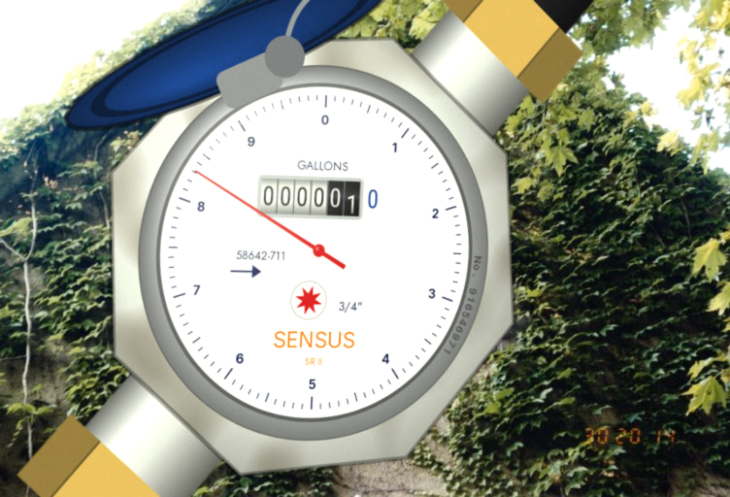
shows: 8.3 gal
